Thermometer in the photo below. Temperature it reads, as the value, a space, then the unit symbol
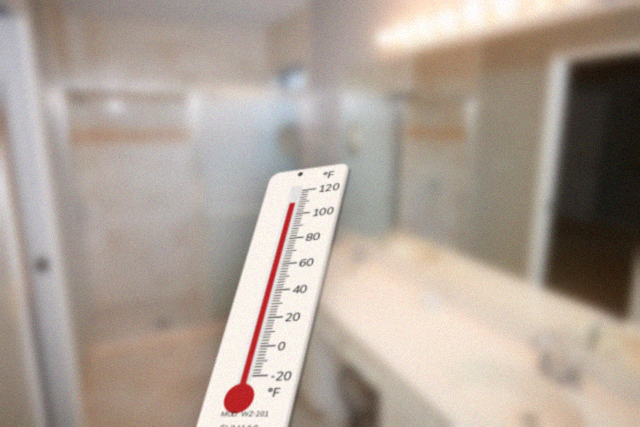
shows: 110 °F
